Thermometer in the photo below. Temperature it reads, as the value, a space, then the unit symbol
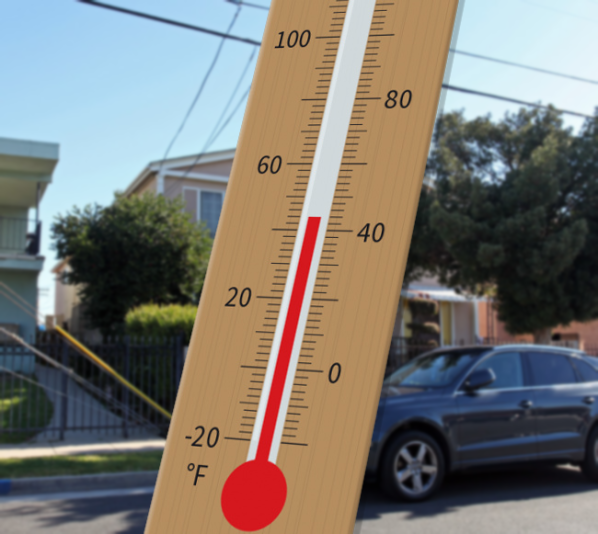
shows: 44 °F
